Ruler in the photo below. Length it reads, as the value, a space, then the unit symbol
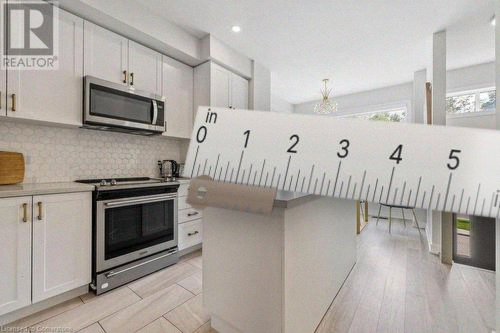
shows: 1.875 in
